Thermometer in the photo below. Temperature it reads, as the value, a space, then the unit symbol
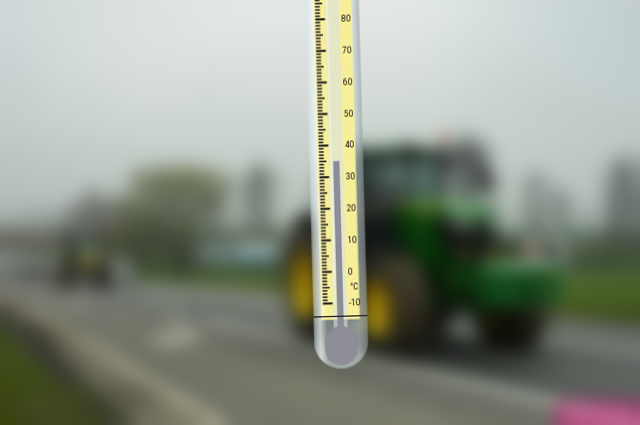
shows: 35 °C
